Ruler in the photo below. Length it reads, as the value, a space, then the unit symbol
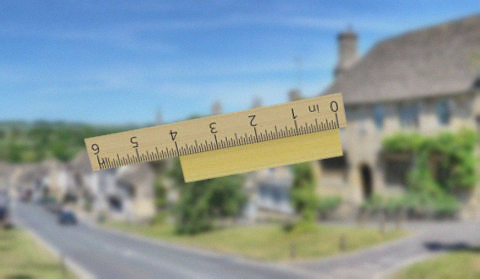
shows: 4 in
